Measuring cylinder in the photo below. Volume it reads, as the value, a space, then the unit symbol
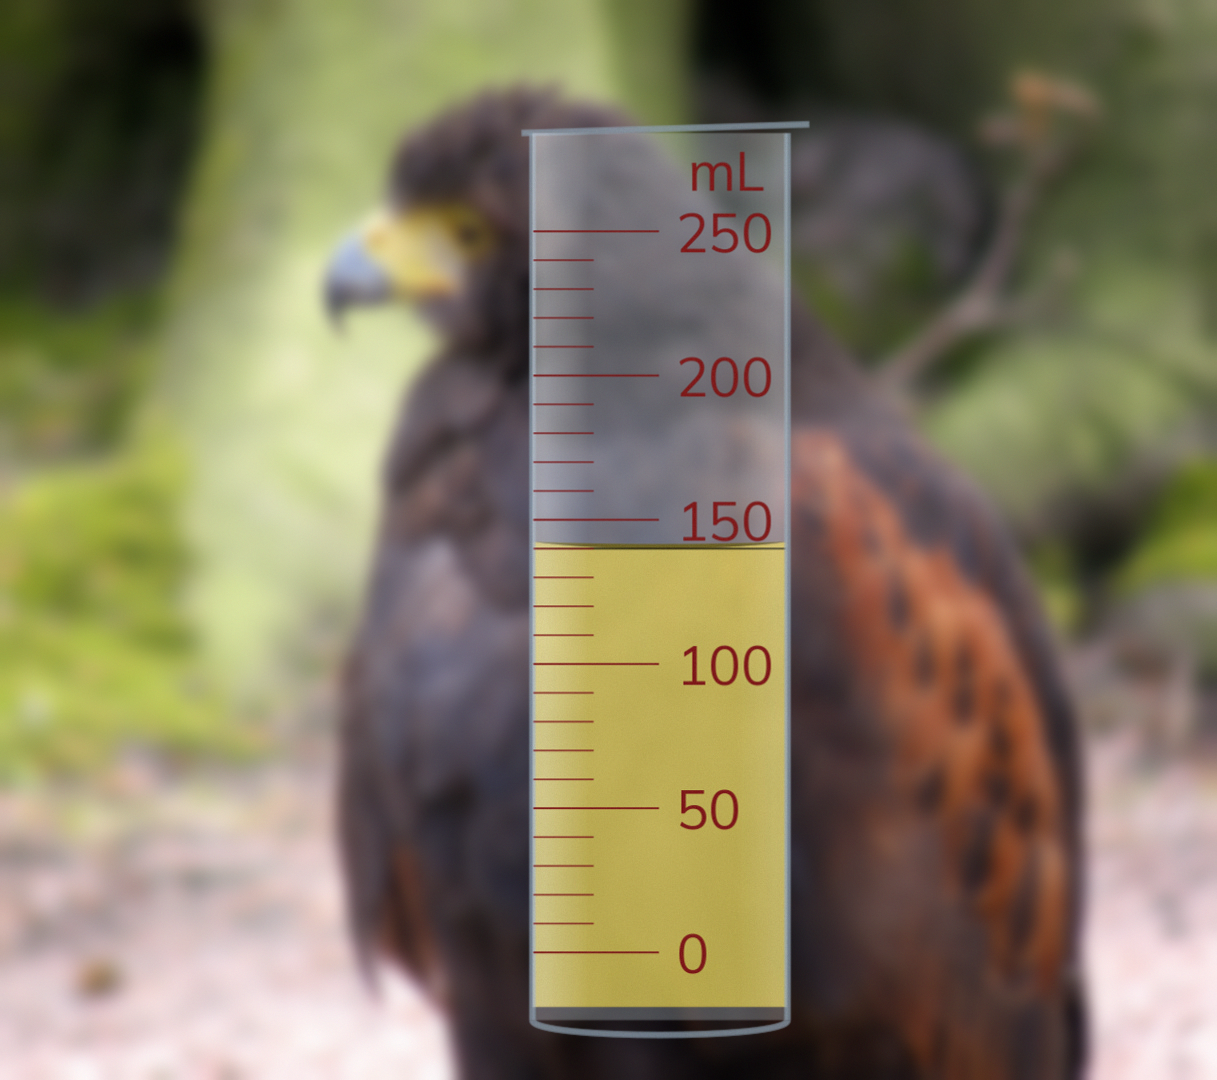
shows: 140 mL
